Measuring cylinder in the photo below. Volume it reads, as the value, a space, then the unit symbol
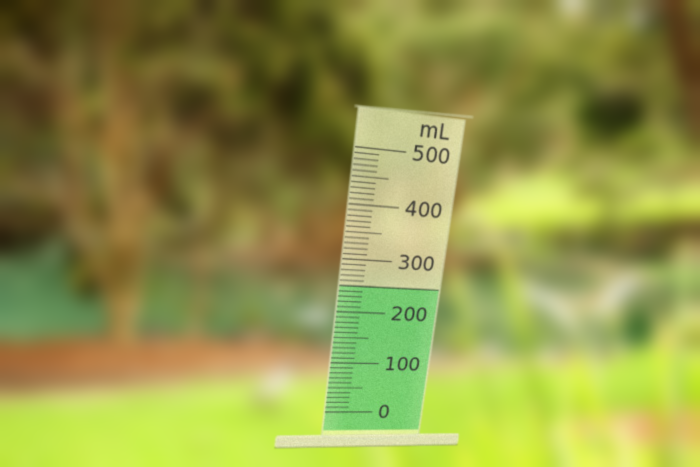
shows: 250 mL
